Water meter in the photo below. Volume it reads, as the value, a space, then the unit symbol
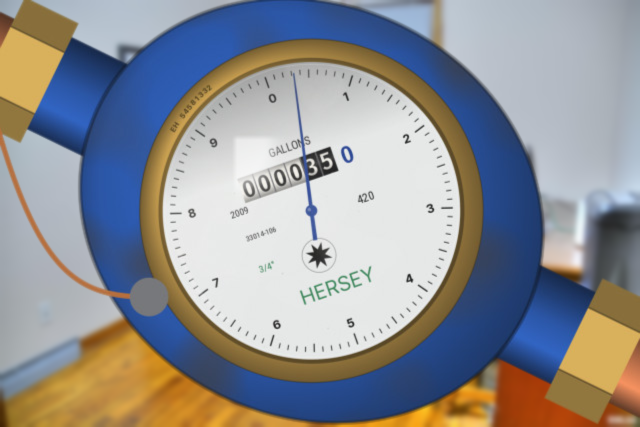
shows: 350.3 gal
